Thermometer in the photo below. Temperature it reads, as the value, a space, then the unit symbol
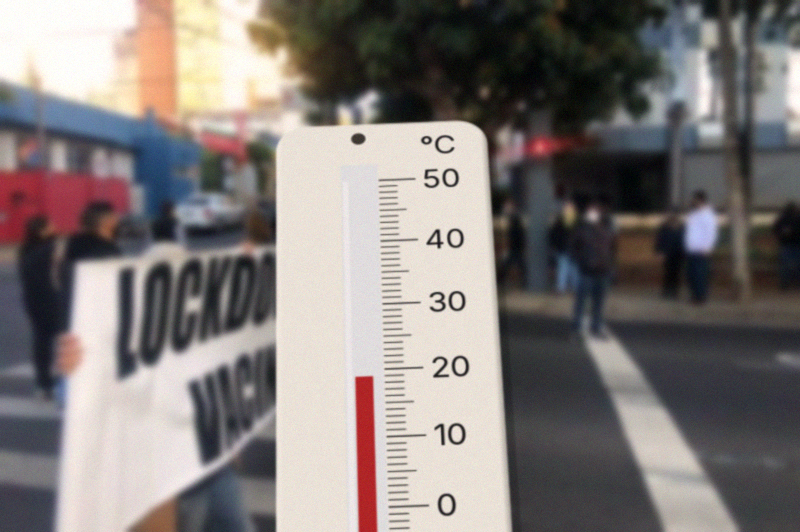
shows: 19 °C
